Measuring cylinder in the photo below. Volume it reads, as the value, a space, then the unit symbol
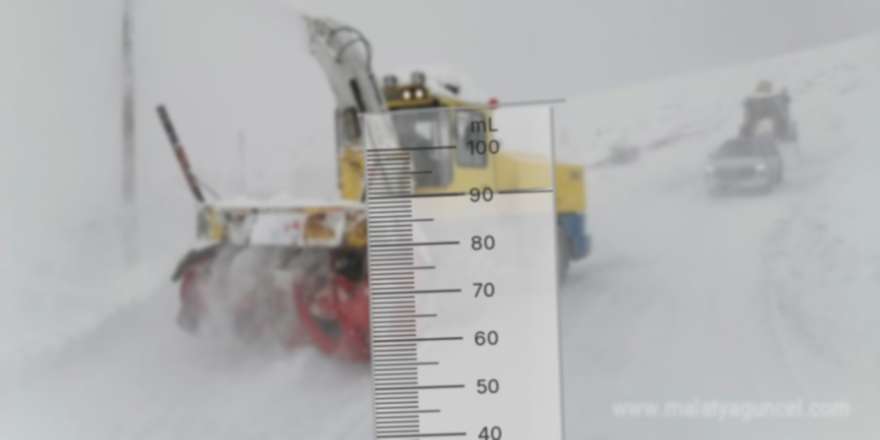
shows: 90 mL
